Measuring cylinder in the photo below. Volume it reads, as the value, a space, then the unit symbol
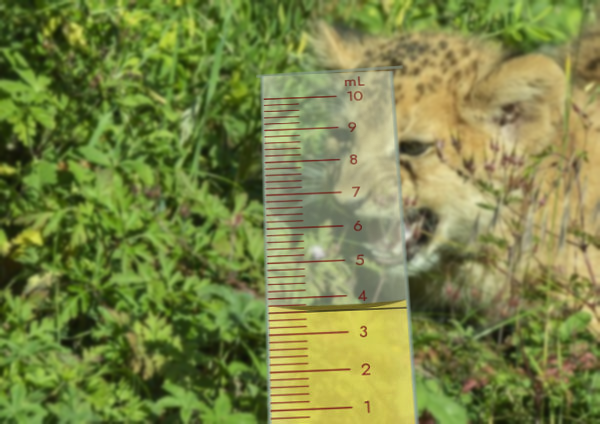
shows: 3.6 mL
